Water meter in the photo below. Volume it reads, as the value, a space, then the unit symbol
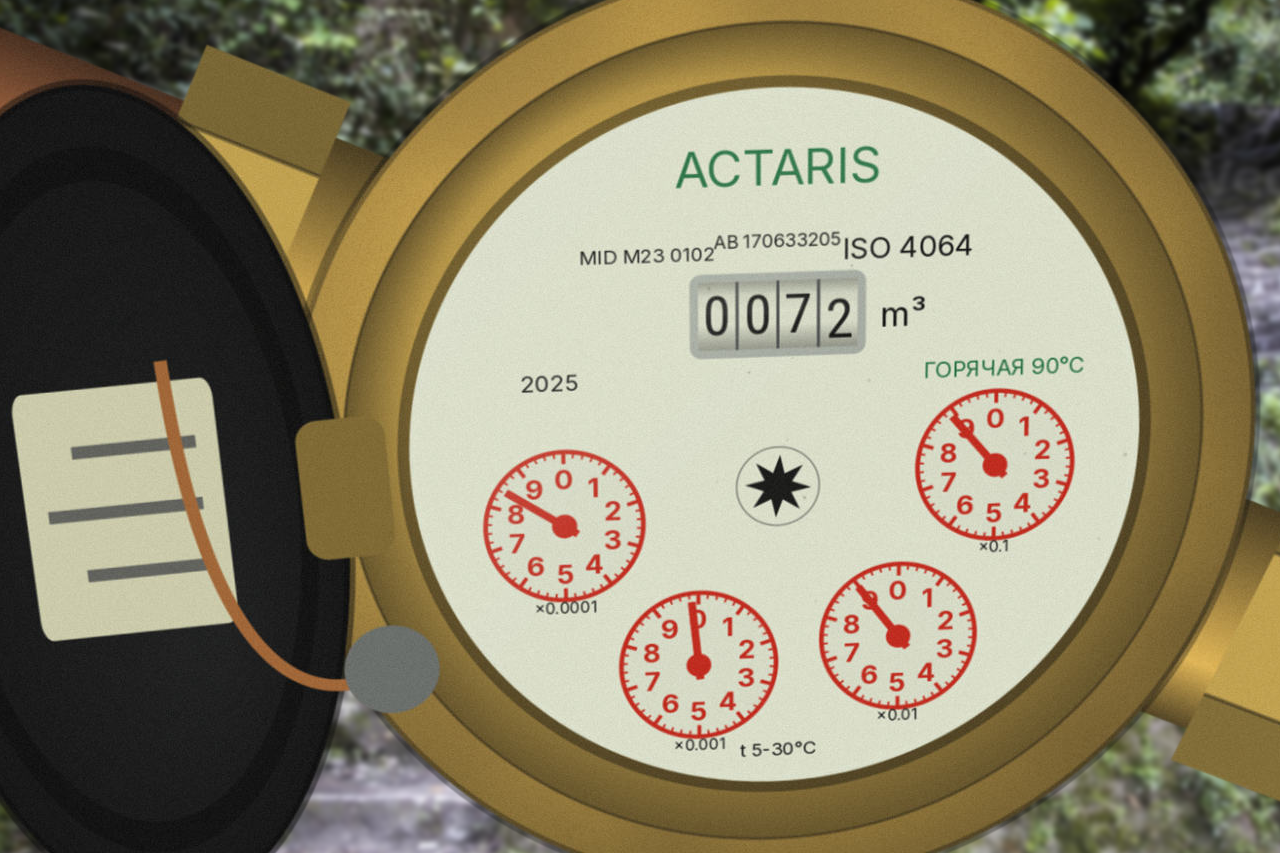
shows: 71.8898 m³
